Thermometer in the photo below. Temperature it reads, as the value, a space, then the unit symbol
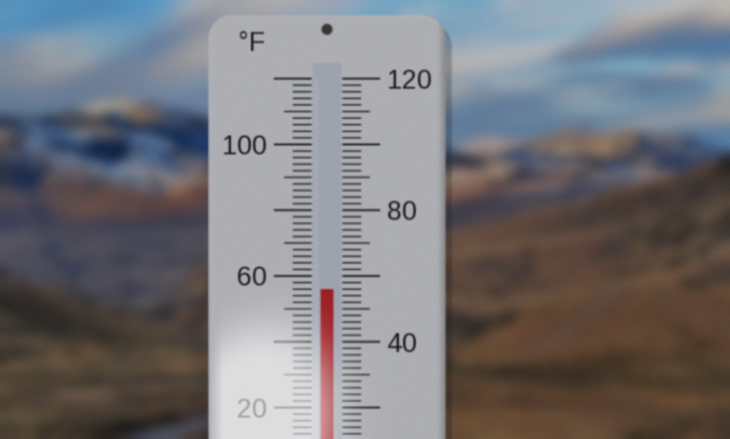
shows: 56 °F
